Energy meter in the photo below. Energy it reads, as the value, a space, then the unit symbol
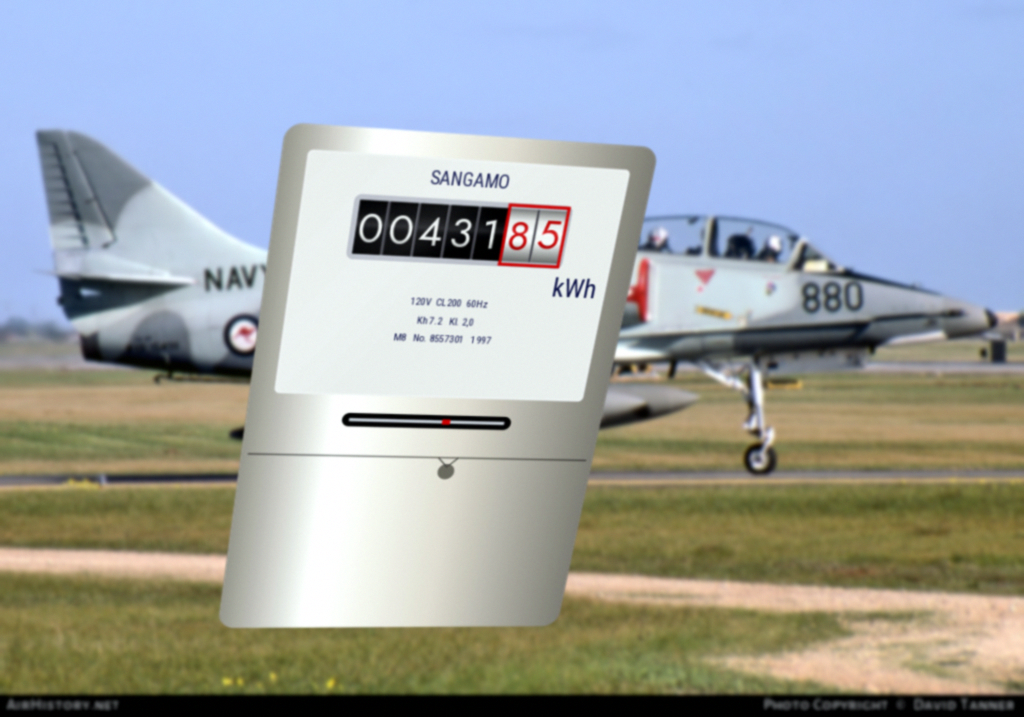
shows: 431.85 kWh
